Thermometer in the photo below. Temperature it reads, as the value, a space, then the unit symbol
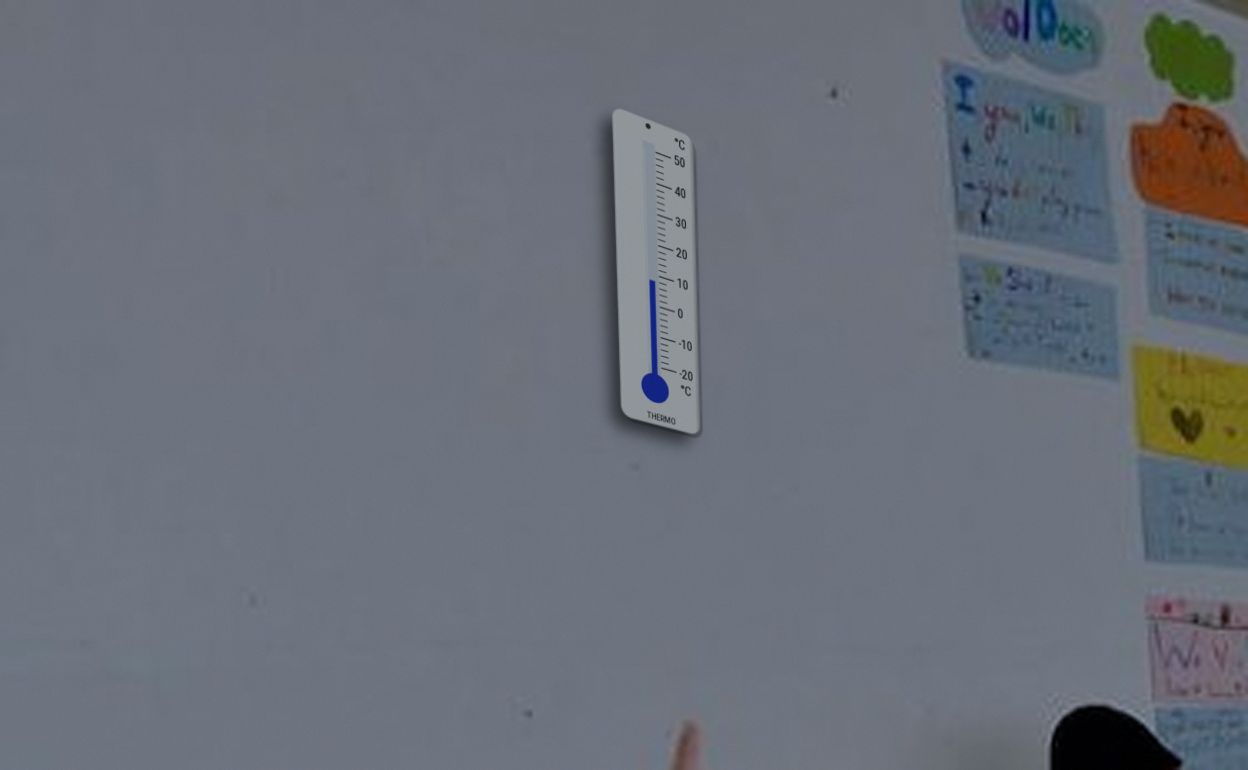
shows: 8 °C
